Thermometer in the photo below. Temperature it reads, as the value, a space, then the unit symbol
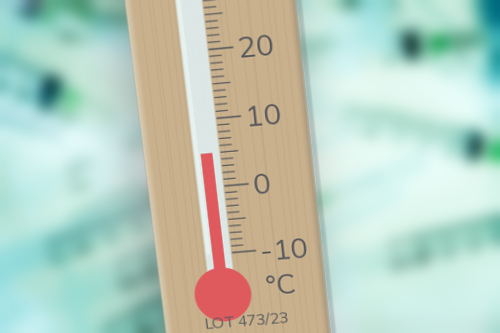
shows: 5 °C
